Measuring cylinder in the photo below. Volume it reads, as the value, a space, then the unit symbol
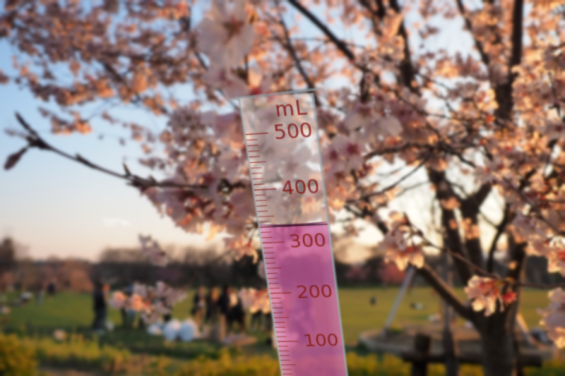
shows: 330 mL
